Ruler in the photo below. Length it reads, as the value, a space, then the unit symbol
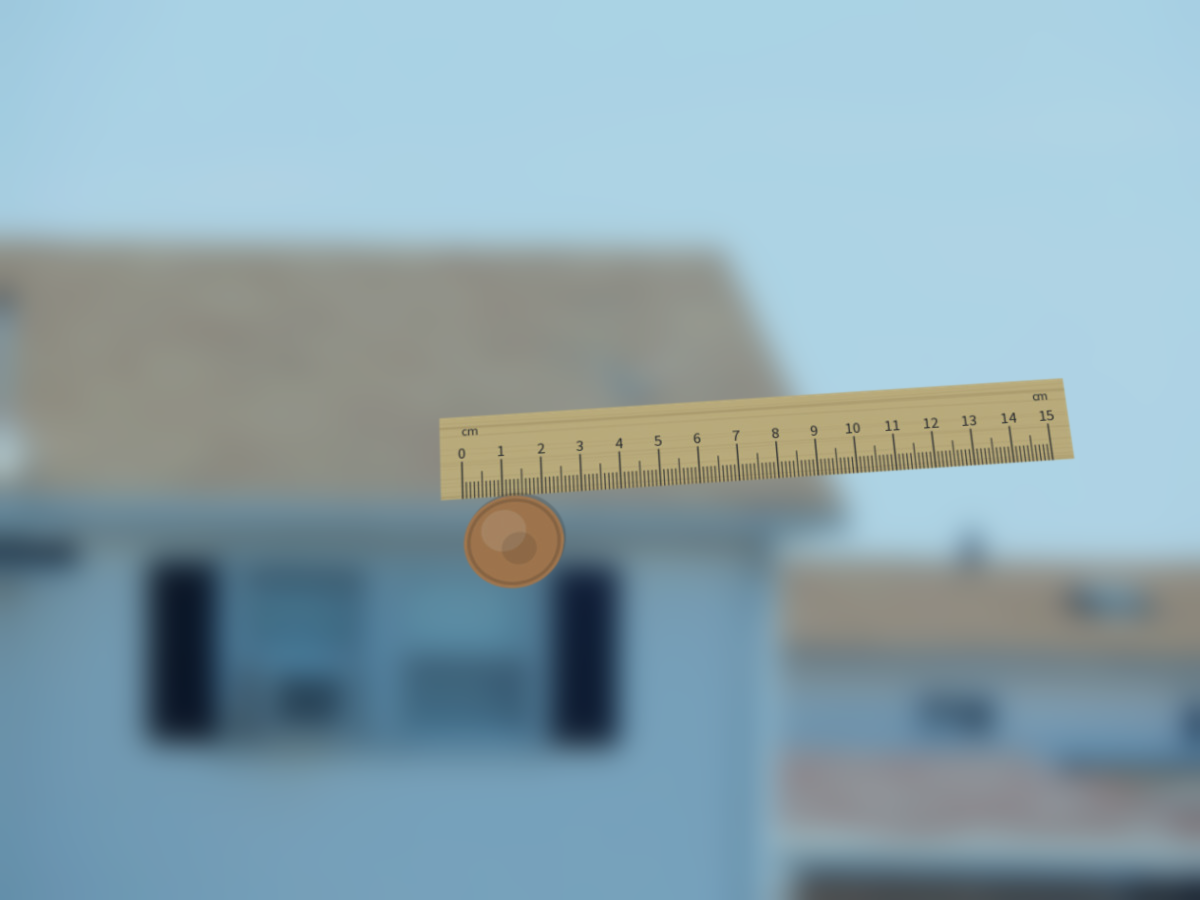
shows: 2.5 cm
